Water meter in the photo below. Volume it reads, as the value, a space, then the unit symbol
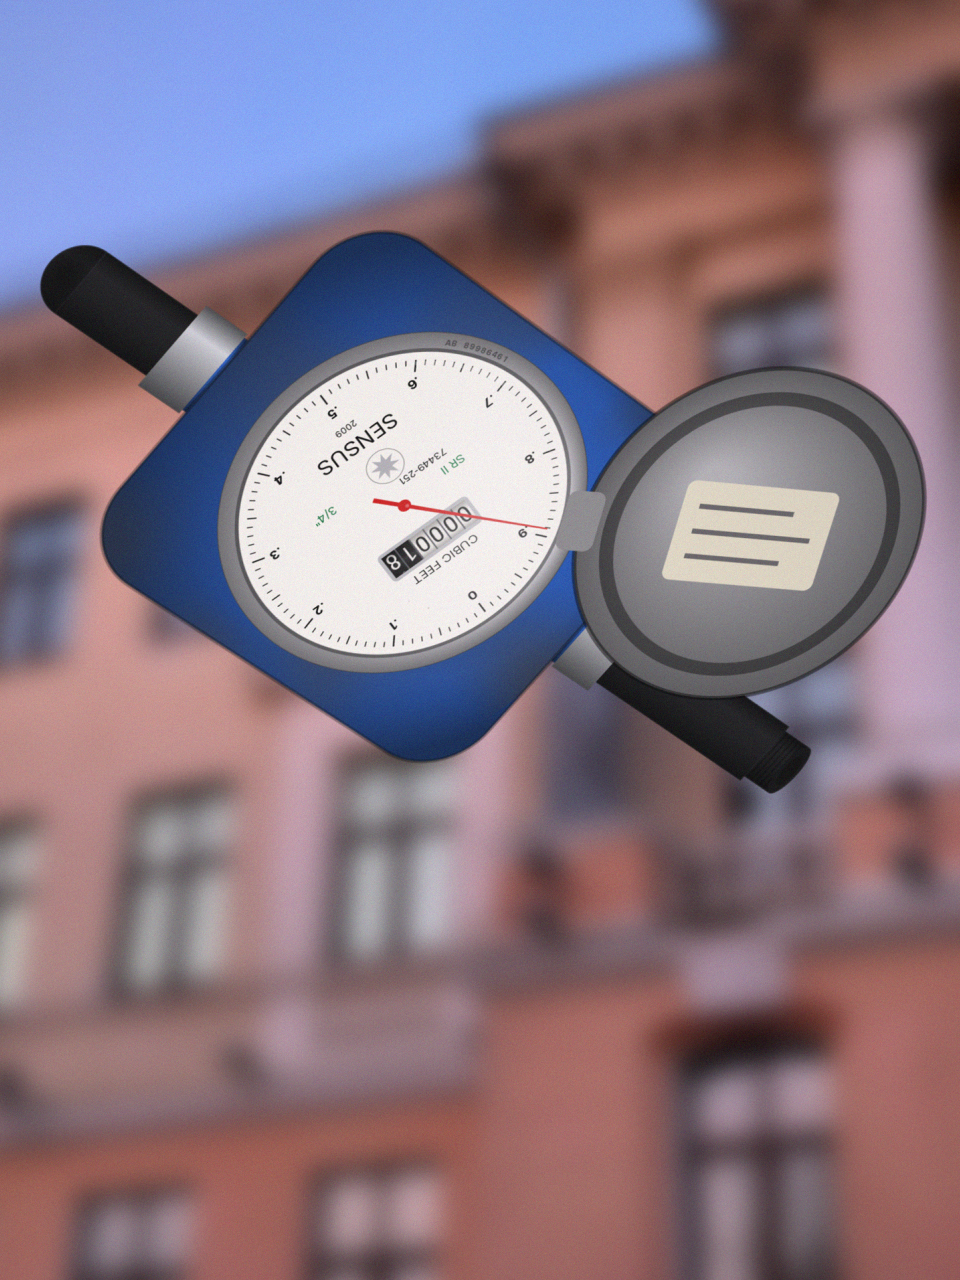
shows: 17.89 ft³
